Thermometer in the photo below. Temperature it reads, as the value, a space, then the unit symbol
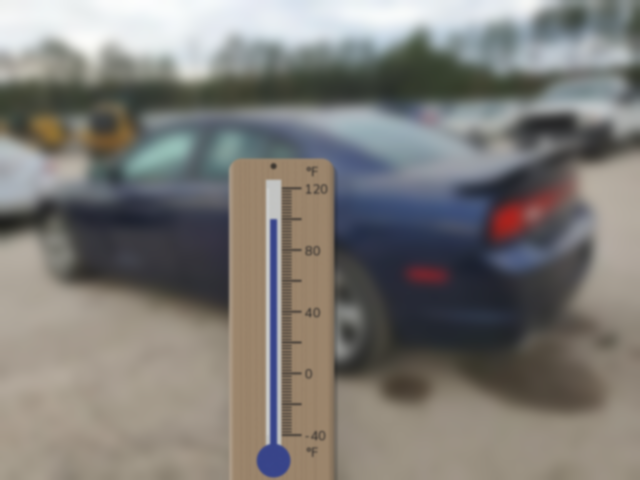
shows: 100 °F
